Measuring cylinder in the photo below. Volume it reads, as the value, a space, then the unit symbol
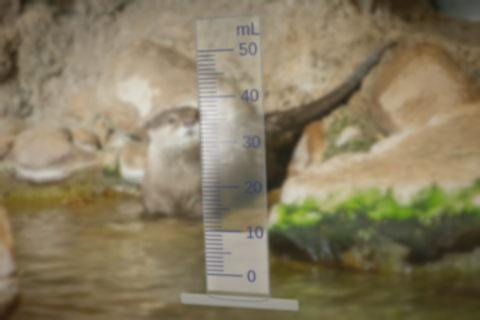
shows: 10 mL
